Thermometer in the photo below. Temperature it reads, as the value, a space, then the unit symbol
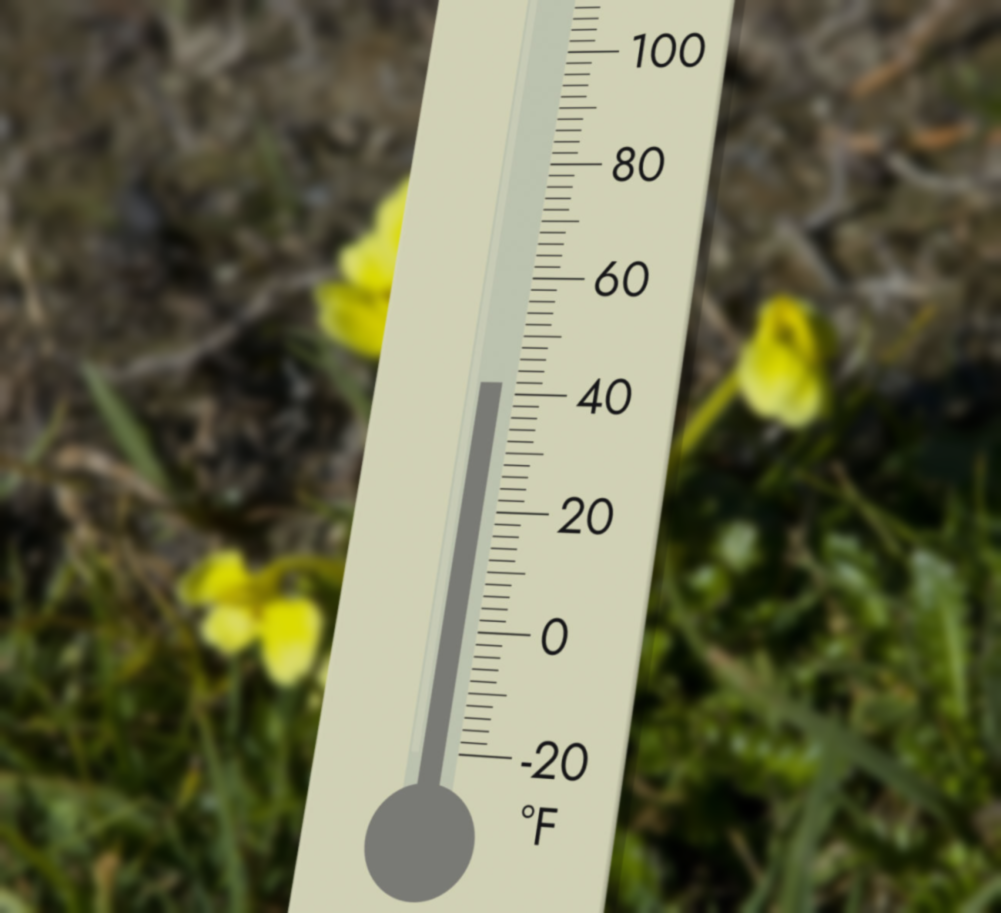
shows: 42 °F
